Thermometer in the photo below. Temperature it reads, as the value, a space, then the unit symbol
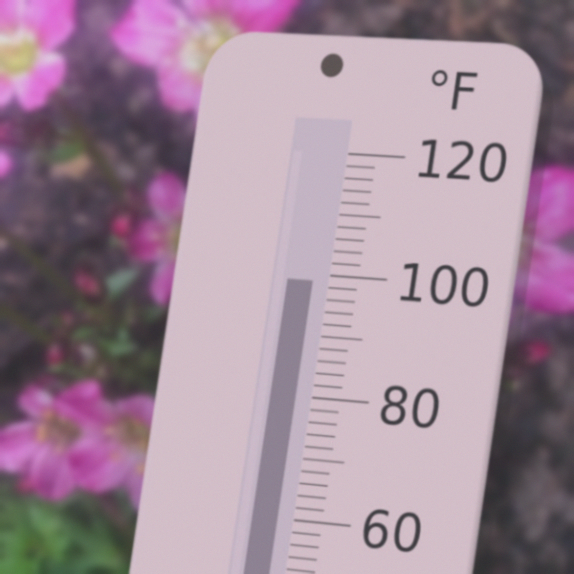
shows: 99 °F
